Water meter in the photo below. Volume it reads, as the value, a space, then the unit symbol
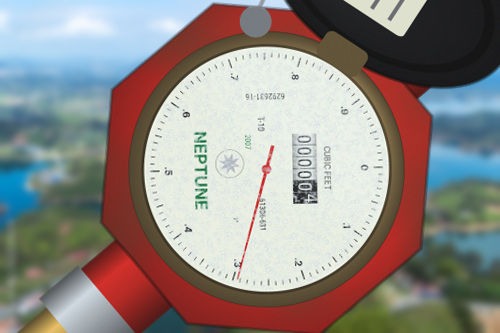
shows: 4.29 ft³
